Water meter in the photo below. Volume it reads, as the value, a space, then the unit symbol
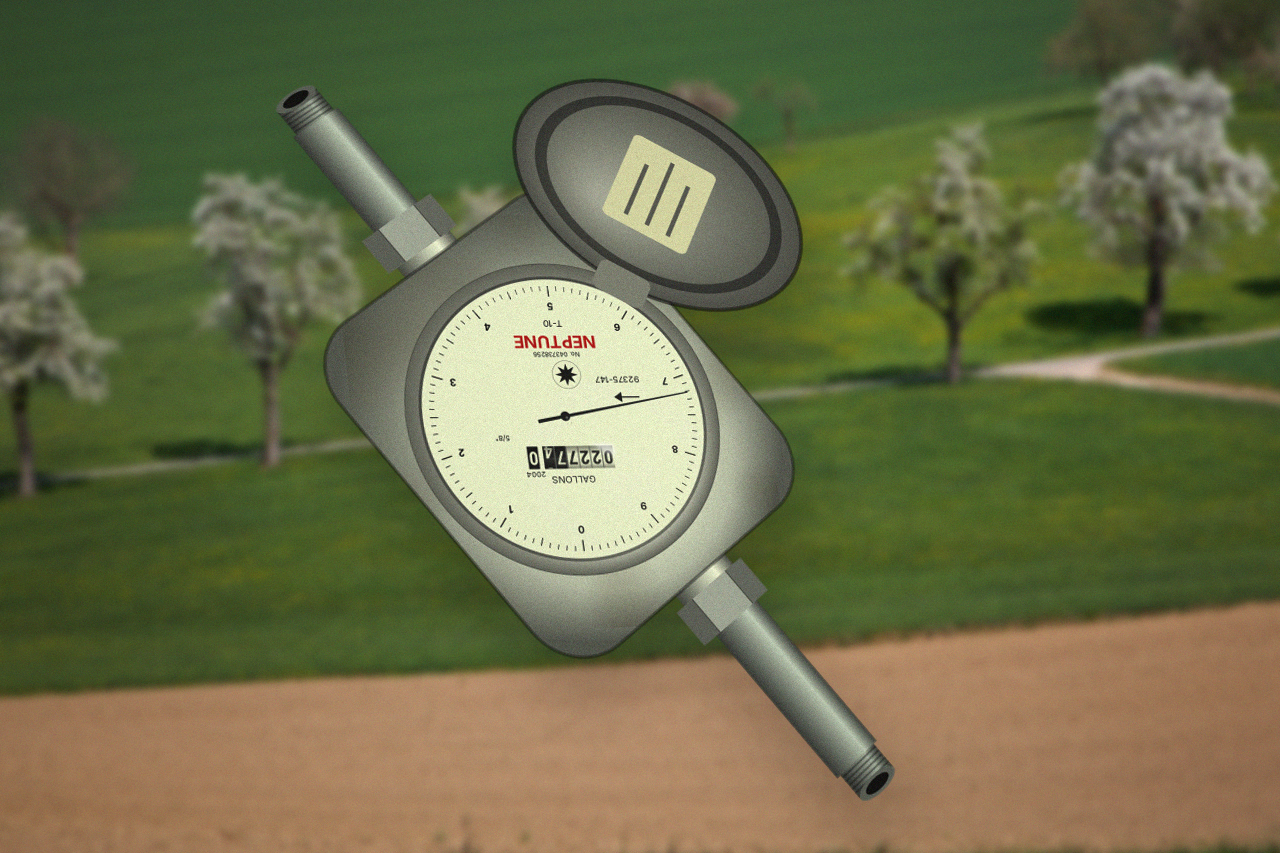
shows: 227737.2 gal
